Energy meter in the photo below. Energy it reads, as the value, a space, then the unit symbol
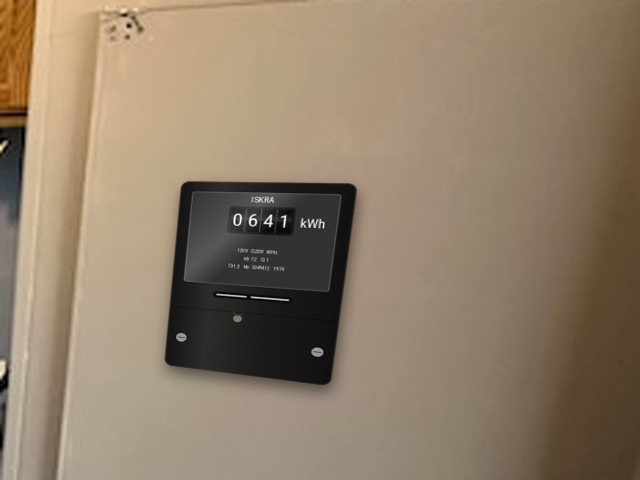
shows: 641 kWh
